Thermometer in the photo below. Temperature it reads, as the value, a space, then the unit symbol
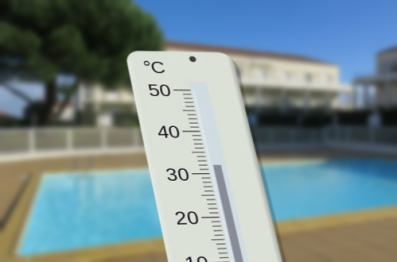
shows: 32 °C
